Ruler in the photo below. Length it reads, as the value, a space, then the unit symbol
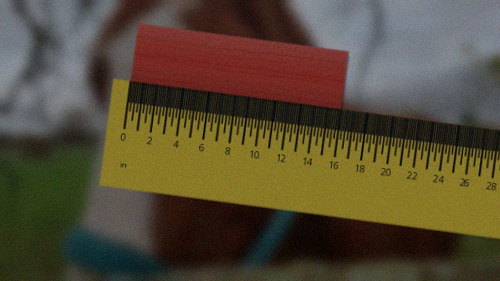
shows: 16 in
